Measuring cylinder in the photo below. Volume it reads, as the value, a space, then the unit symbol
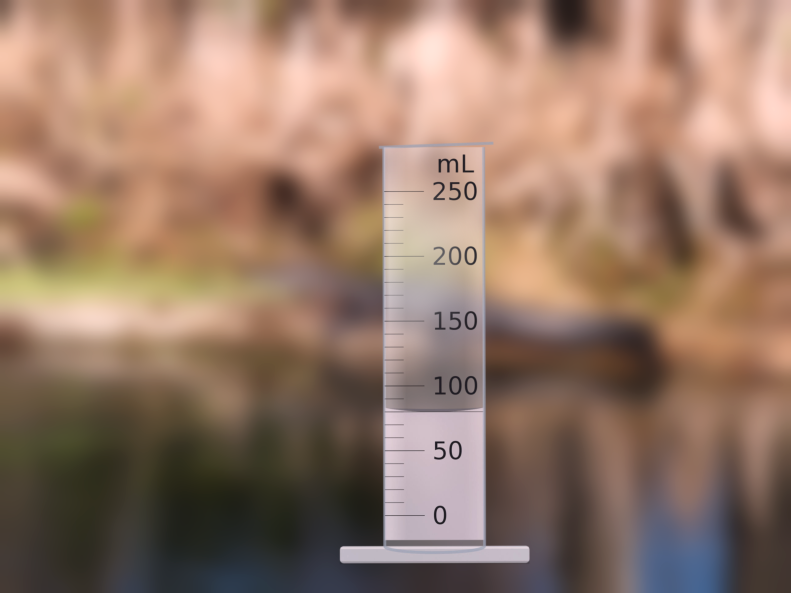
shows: 80 mL
